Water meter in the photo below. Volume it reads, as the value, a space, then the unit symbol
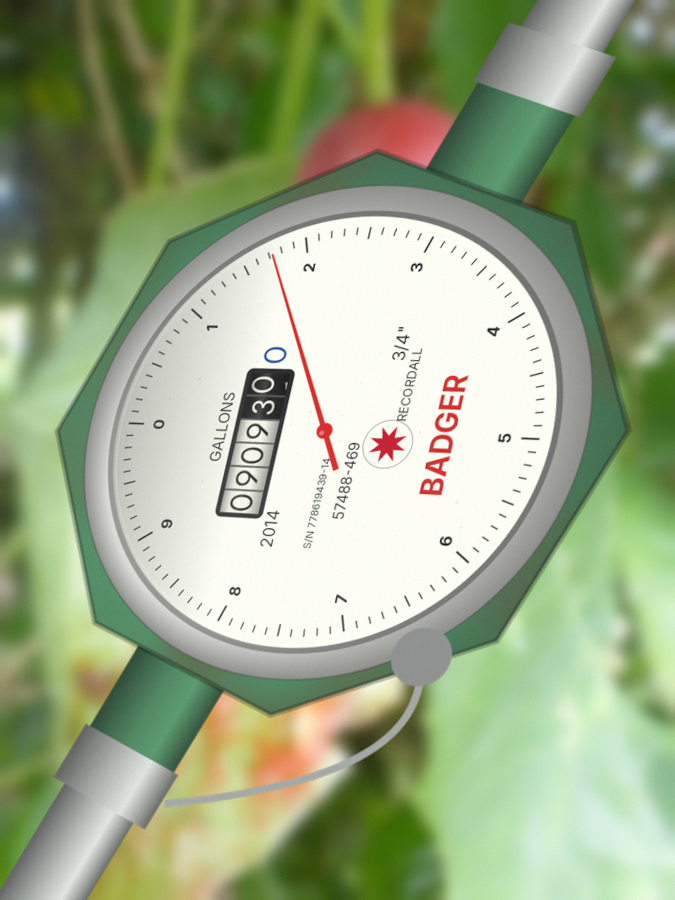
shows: 909301.7 gal
